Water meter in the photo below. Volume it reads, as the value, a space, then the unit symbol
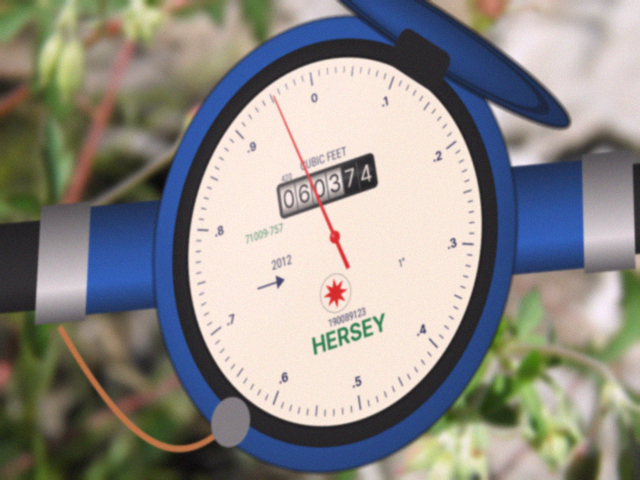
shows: 60373.95 ft³
